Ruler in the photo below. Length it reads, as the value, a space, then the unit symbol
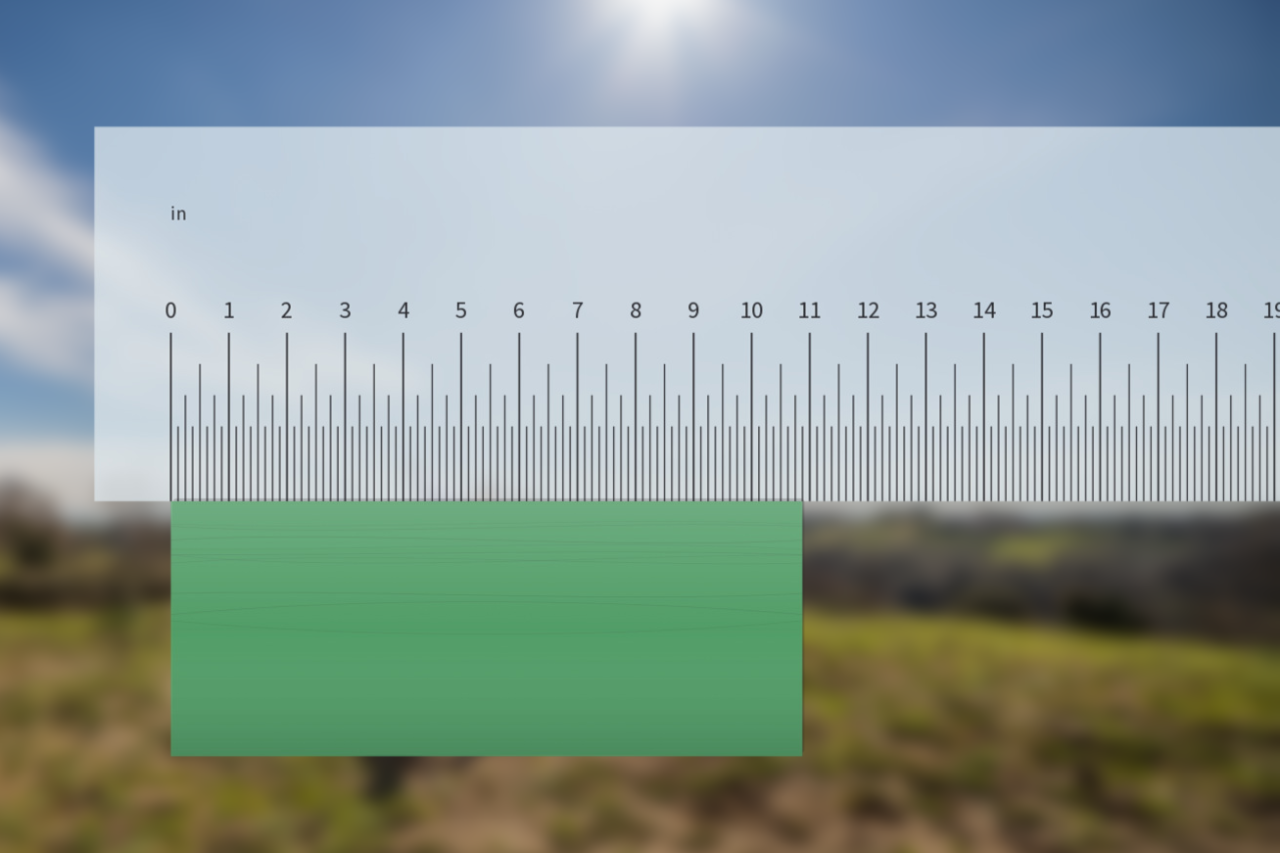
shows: 10.875 in
